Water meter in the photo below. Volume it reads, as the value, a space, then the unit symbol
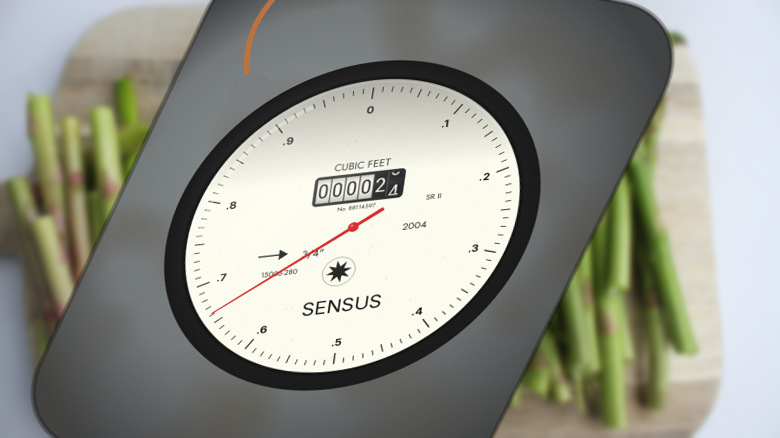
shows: 23.66 ft³
